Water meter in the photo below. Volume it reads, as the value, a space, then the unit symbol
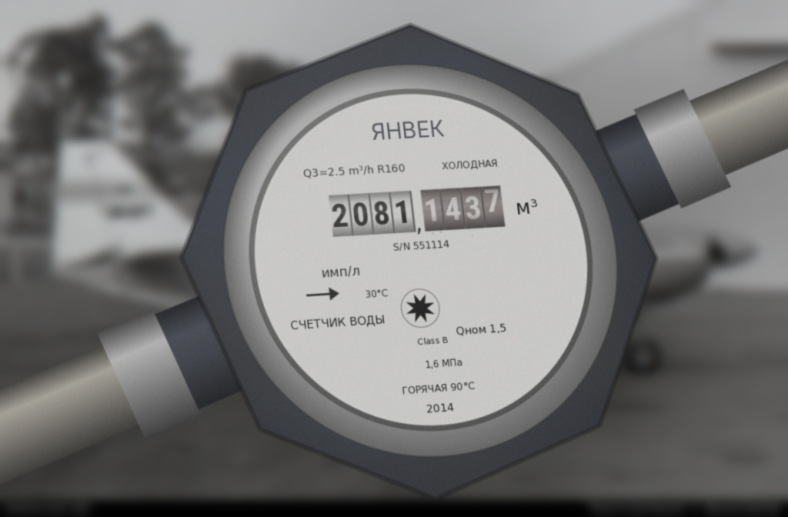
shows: 2081.1437 m³
